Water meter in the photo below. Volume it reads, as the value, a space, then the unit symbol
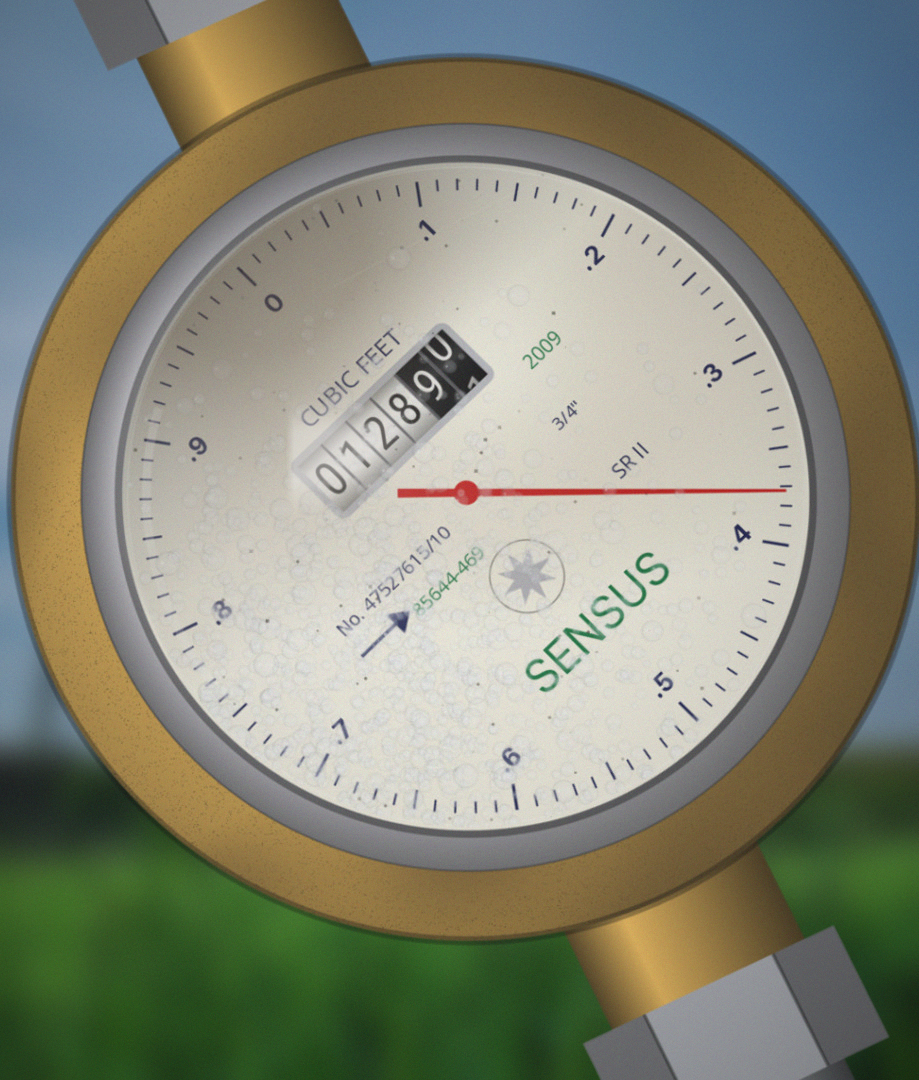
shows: 12890.37 ft³
